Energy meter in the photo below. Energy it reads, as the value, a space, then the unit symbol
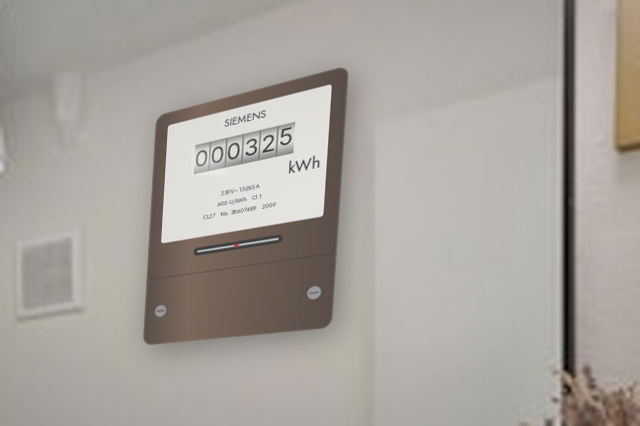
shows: 325 kWh
